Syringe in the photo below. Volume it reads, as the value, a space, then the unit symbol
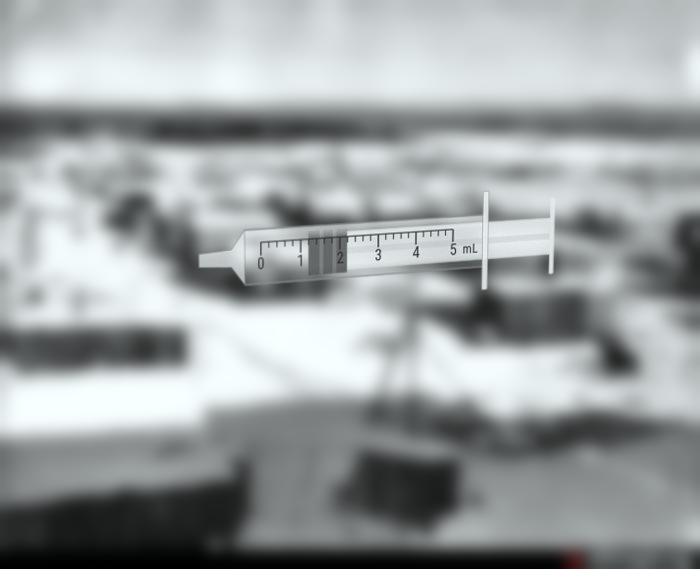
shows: 1.2 mL
